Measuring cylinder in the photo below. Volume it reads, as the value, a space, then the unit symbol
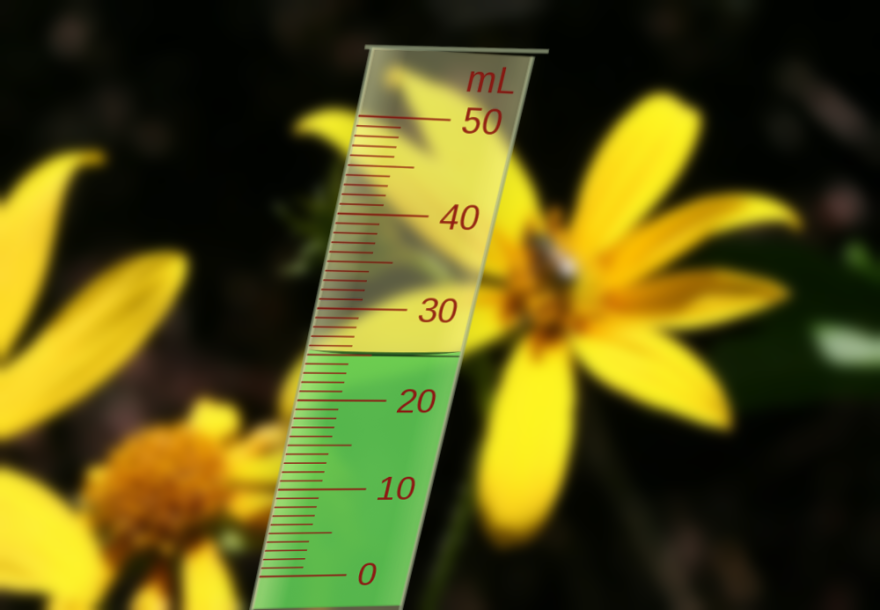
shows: 25 mL
